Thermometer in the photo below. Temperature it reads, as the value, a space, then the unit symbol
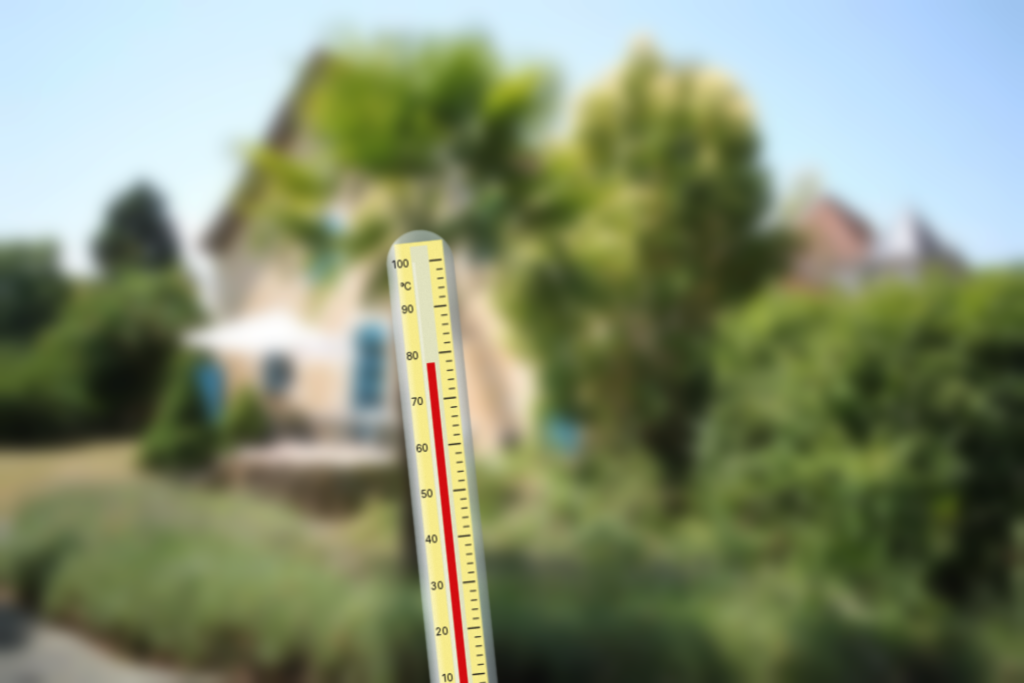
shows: 78 °C
